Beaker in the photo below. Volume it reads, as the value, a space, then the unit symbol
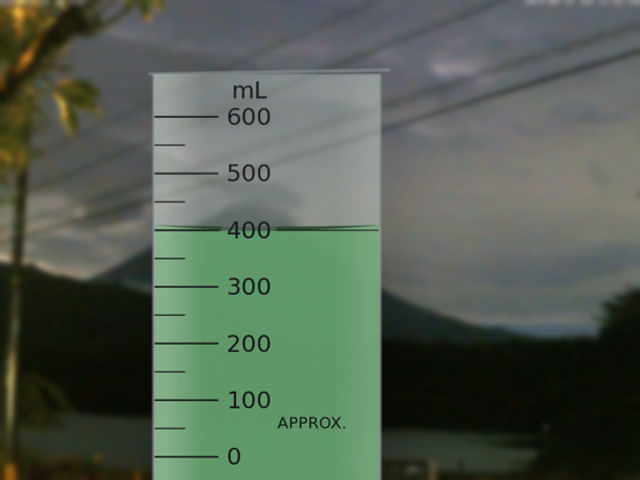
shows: 400 mL
